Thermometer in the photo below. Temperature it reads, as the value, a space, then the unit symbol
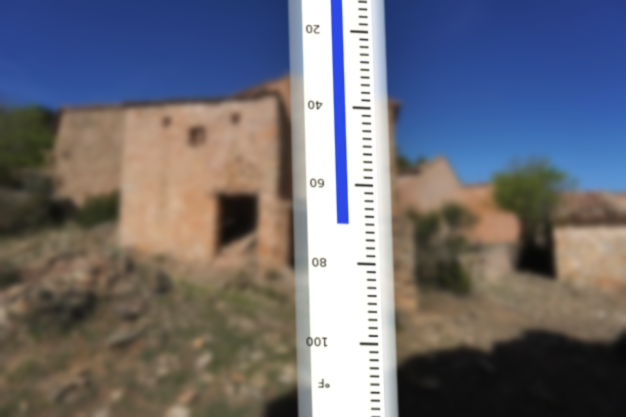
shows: 70 °F
